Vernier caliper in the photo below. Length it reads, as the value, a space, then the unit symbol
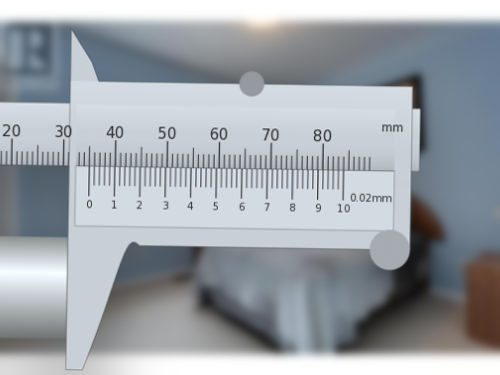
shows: 35.0 mm
